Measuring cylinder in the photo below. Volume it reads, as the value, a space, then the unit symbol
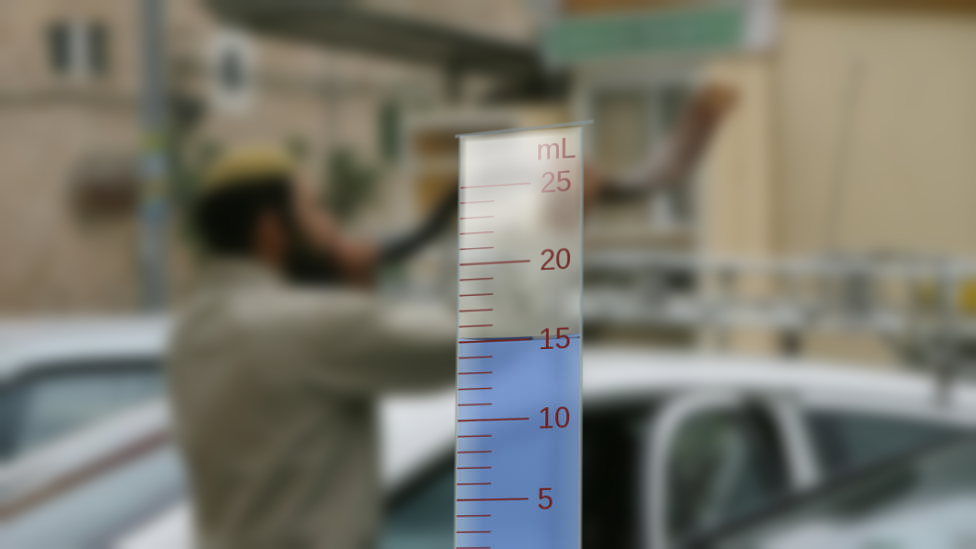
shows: 15 mL
